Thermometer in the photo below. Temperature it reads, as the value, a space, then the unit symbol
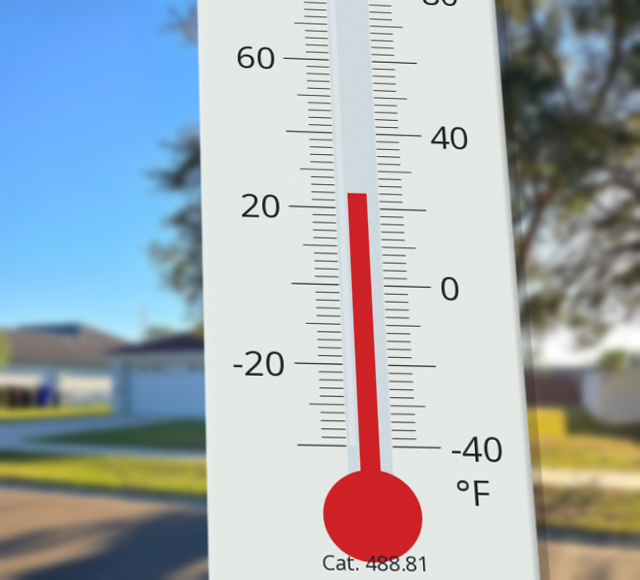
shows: 24 °F
